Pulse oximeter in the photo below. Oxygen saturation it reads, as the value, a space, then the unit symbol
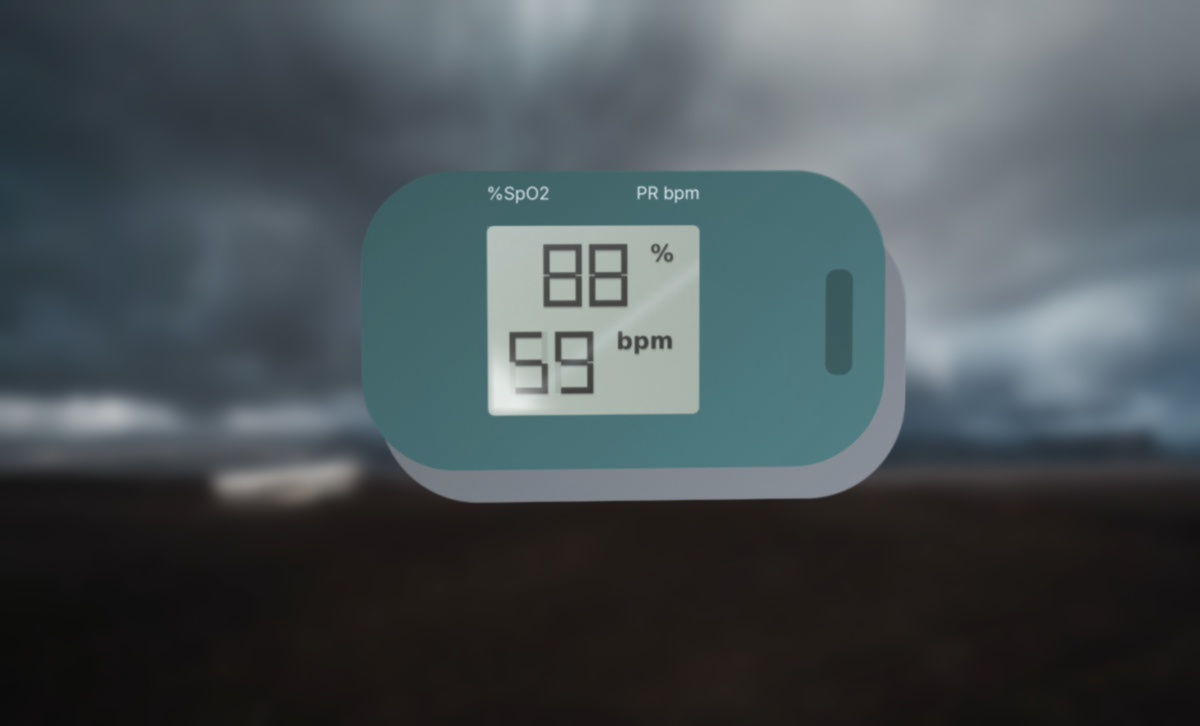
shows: 88 %
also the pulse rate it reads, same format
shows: 59 bpm
